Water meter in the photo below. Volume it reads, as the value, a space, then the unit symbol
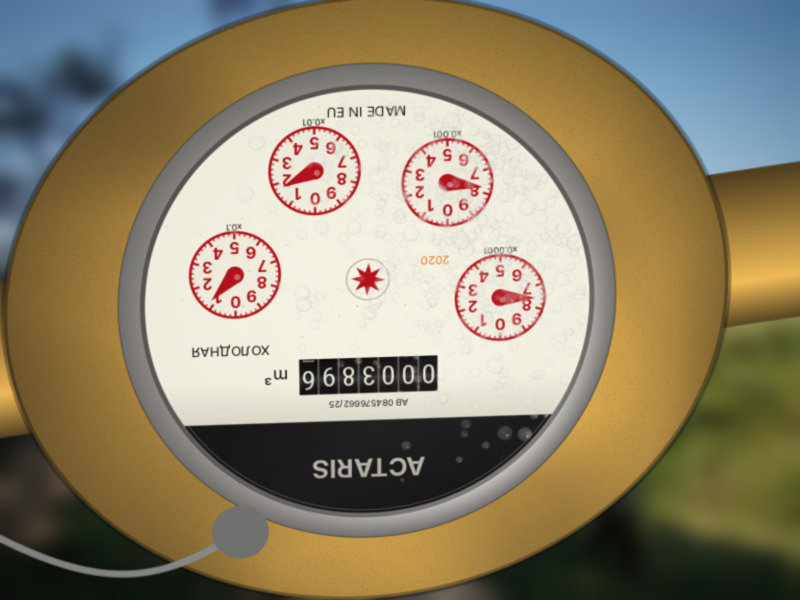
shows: 3896.1177 m³
